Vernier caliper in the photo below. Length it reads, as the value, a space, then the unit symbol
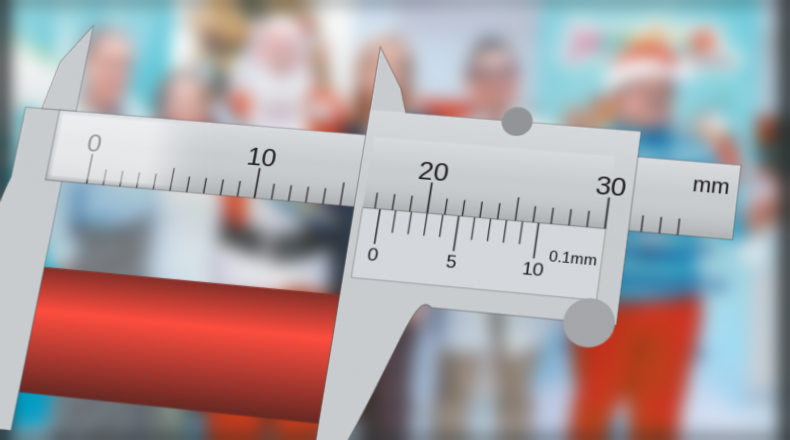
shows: 17.3 mm
